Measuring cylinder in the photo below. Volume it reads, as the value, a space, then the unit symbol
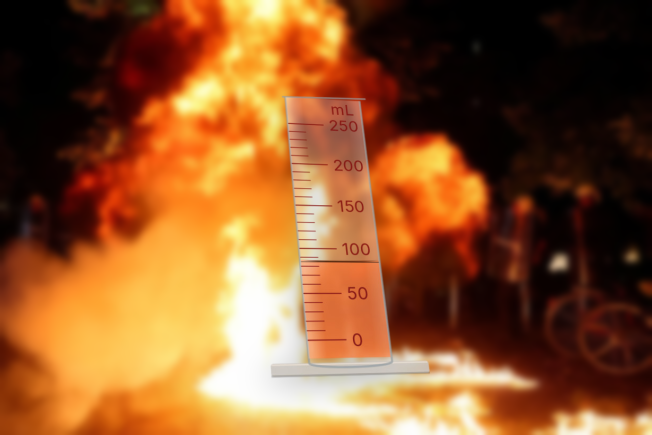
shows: 85 mL
